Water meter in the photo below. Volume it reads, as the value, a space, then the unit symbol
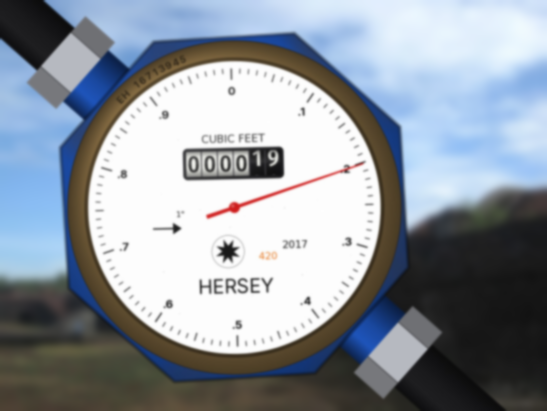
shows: 19.20 ft³
